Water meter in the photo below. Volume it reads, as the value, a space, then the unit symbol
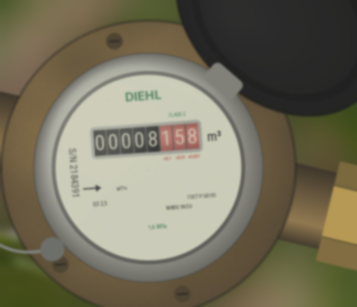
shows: 8.158 m³
